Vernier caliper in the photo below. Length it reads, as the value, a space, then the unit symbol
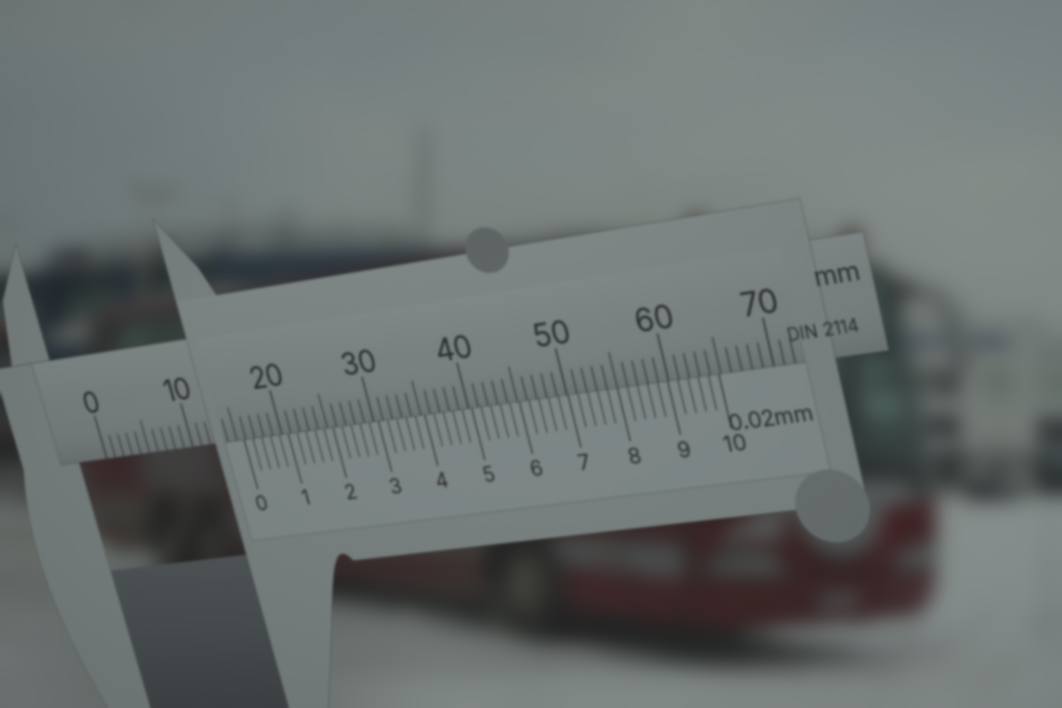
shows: 15.8 mm
